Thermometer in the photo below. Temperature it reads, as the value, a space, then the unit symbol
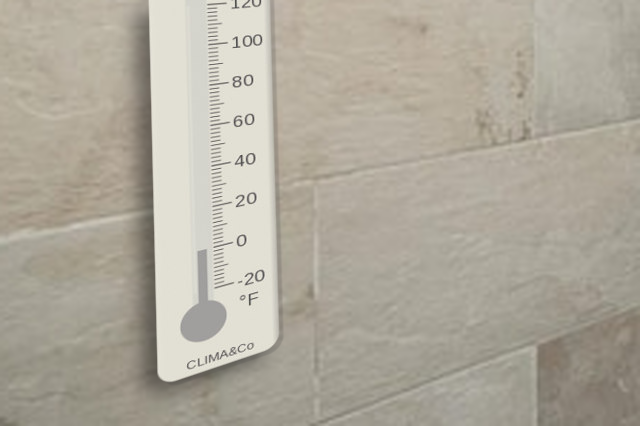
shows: 0 °F
